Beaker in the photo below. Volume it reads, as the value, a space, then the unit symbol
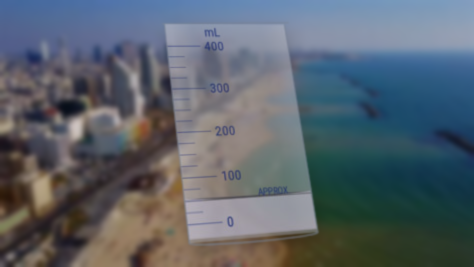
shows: 50 mL
